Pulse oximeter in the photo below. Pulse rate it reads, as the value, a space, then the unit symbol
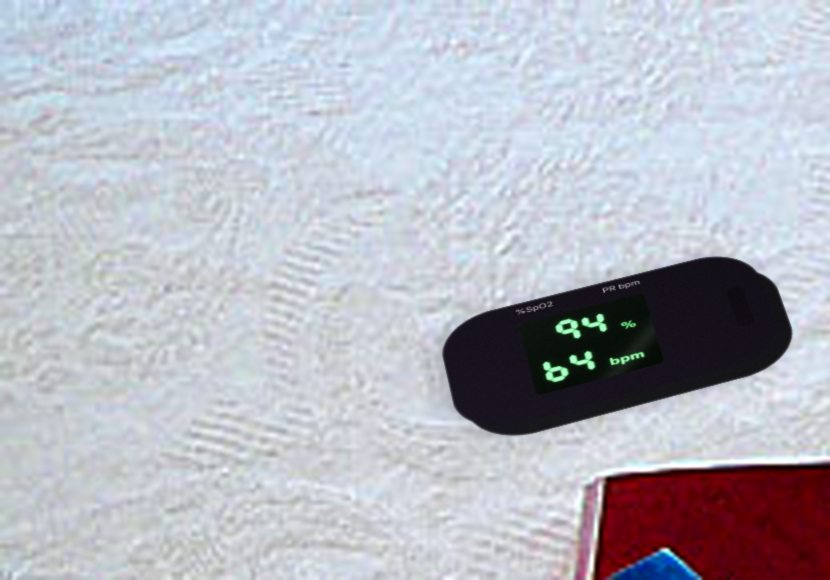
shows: 64 bpm
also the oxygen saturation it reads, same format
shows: 94 %
